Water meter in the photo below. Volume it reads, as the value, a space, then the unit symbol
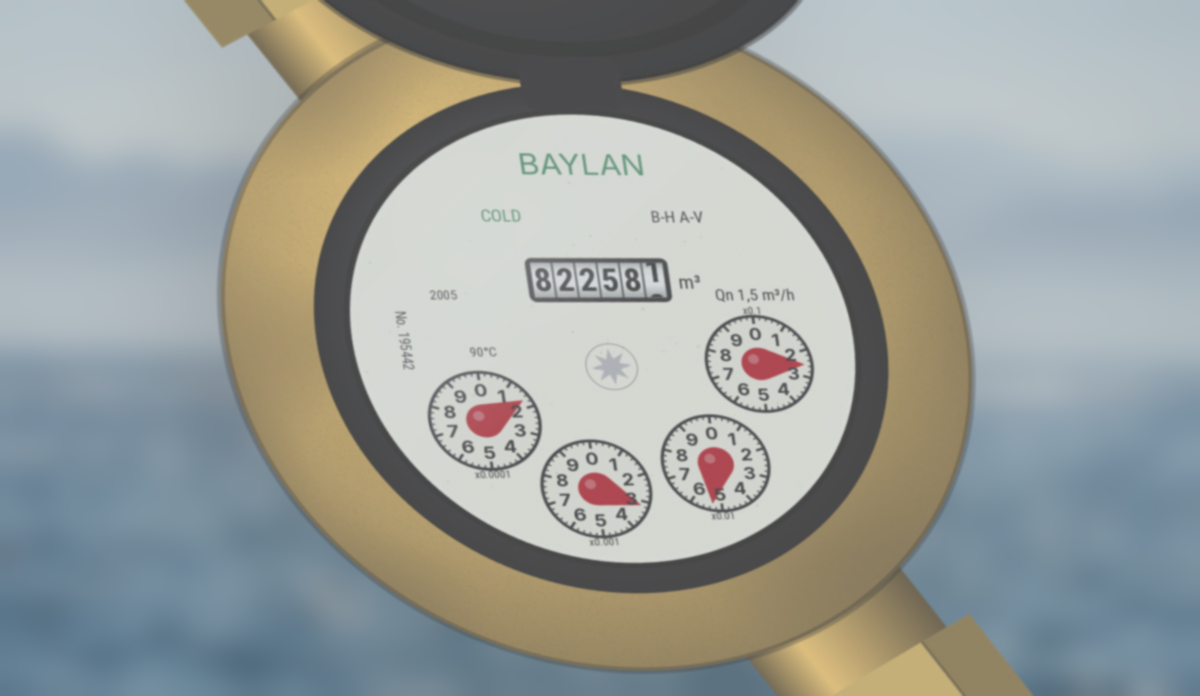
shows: 822581.2531 m³
